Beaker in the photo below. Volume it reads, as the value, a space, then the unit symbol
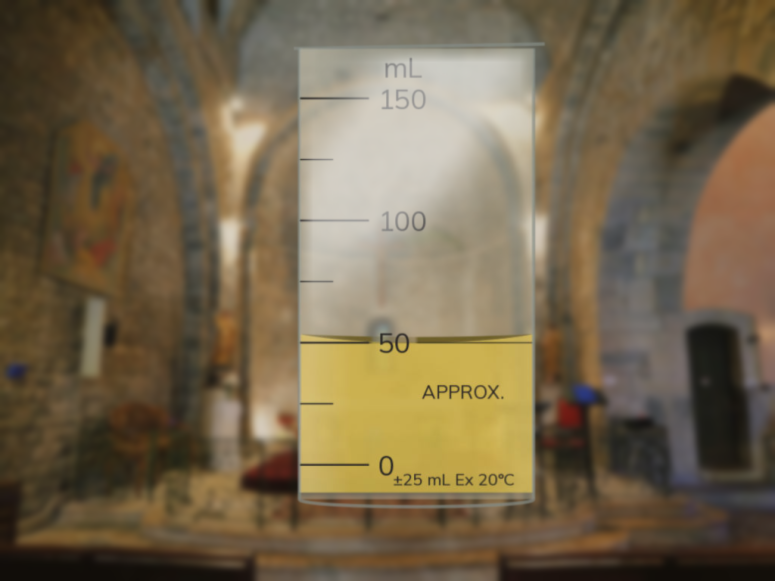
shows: 50 mL
